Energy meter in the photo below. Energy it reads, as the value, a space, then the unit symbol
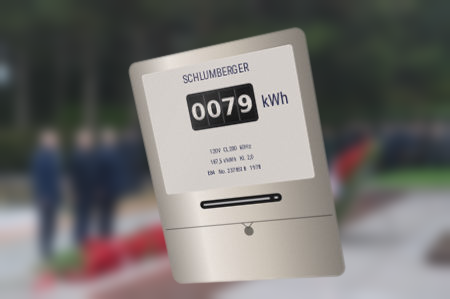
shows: 79 kWh
